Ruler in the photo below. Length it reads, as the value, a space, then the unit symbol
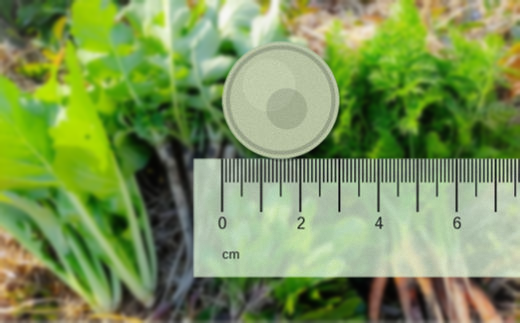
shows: 3 cm
